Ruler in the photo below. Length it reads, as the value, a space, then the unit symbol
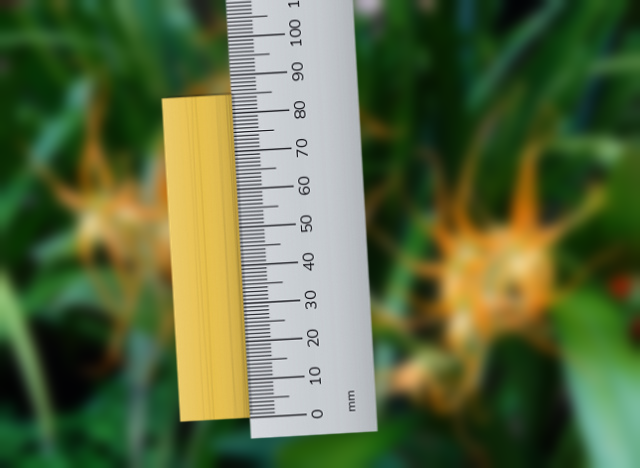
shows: 85 mm
